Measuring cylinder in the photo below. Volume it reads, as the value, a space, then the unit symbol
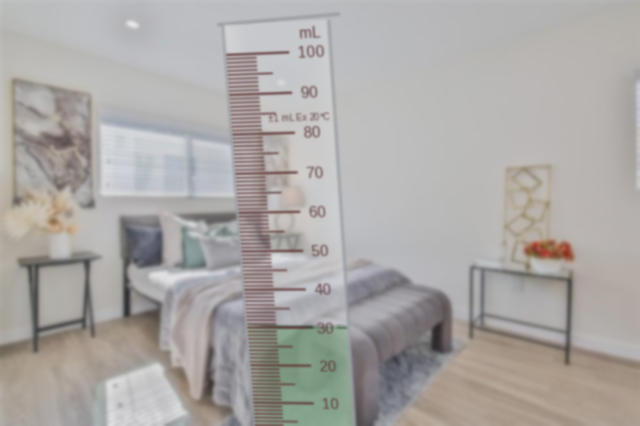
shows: 30 mL
